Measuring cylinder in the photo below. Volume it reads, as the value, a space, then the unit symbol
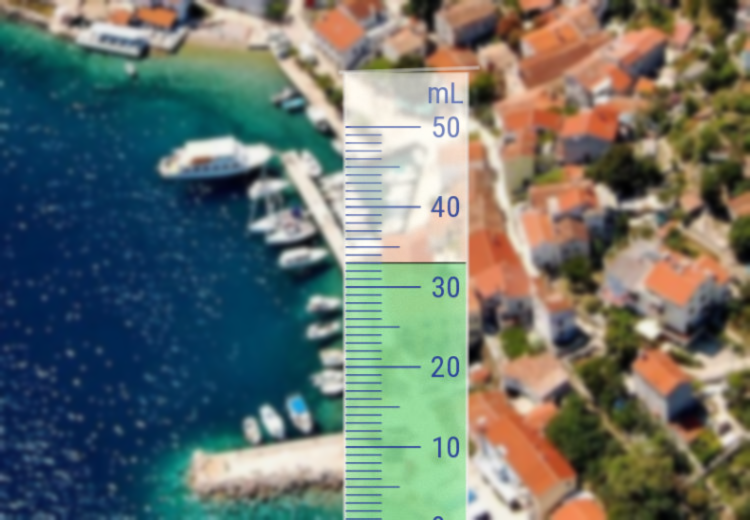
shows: 33 mL
